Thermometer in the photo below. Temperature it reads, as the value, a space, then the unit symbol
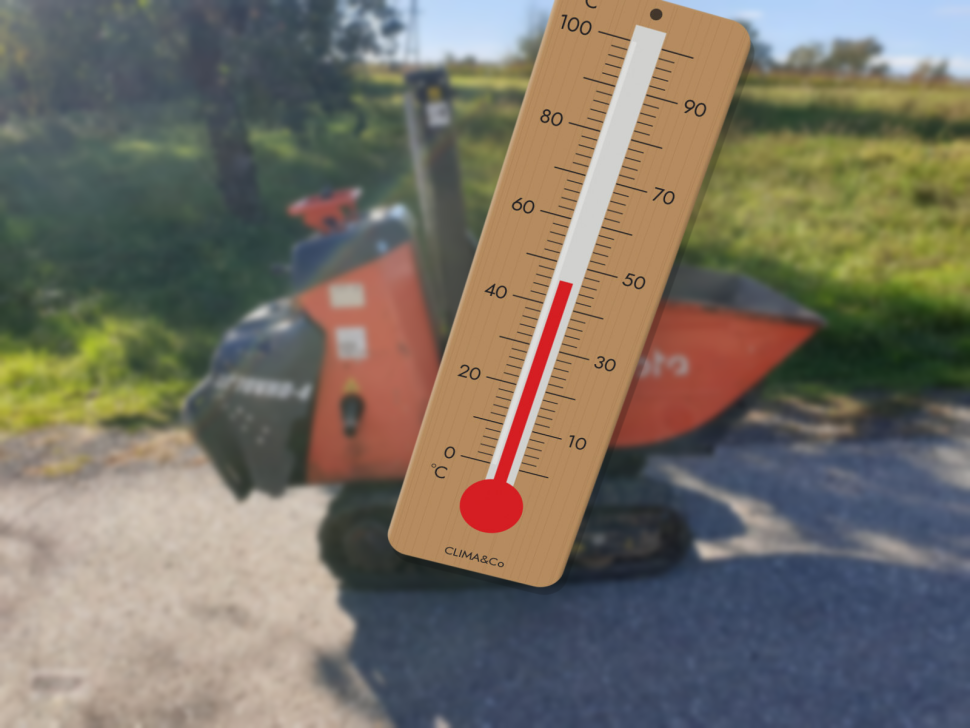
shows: 46 °C
